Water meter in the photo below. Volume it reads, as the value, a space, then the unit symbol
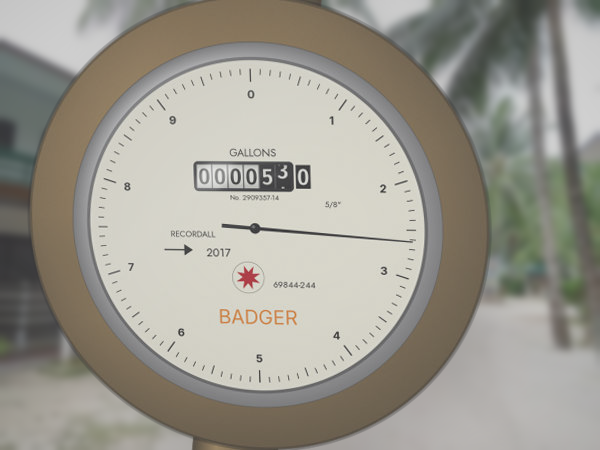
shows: 532.6 gal
